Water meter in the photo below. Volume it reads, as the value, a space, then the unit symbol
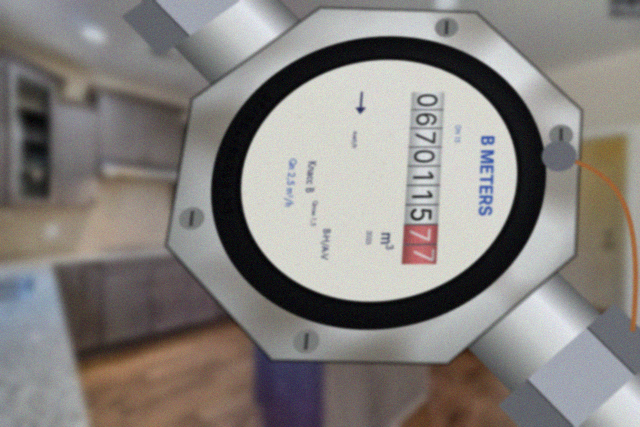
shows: 670115.77 m³
